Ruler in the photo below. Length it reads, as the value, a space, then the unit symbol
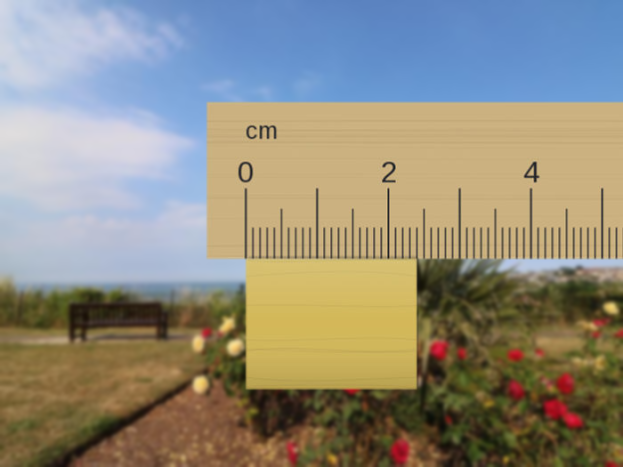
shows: 2.4 cm
